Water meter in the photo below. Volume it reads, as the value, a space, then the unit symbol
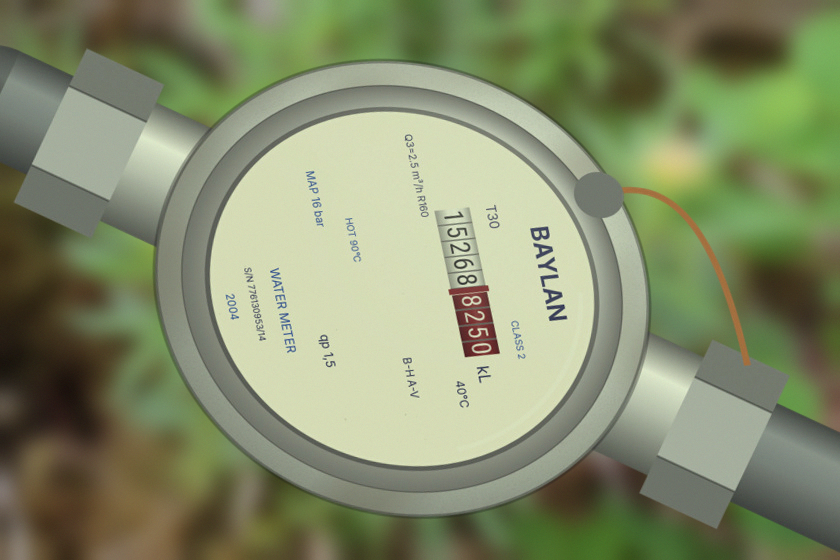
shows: 15268.8250 kL
